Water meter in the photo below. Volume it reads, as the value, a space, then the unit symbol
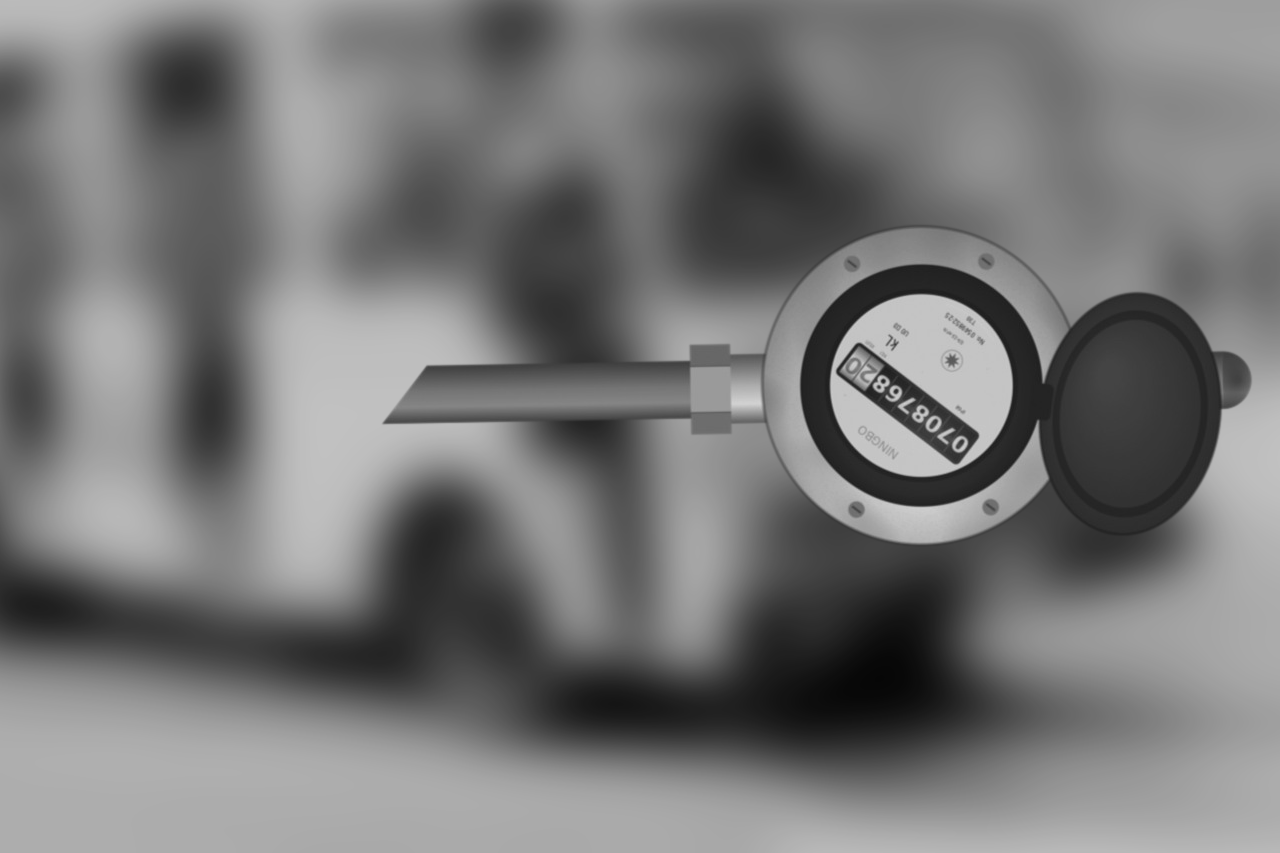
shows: 708768.20 kL
